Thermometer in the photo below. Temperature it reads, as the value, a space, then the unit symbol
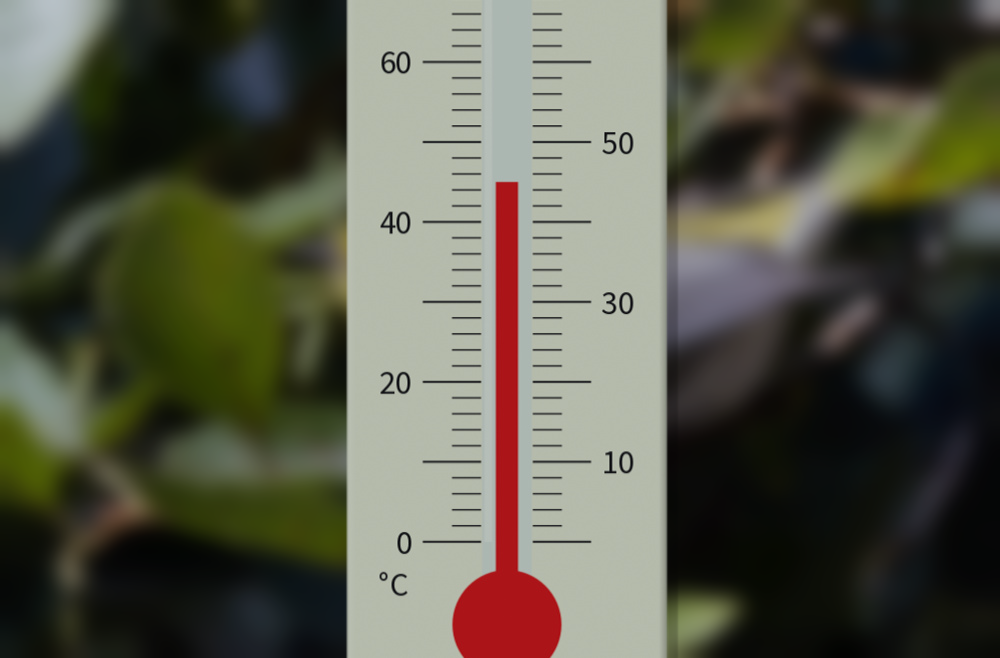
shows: 45 °C
